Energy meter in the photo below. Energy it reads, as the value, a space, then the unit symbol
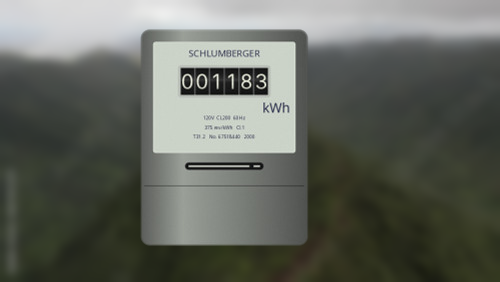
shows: 1183 kWh
